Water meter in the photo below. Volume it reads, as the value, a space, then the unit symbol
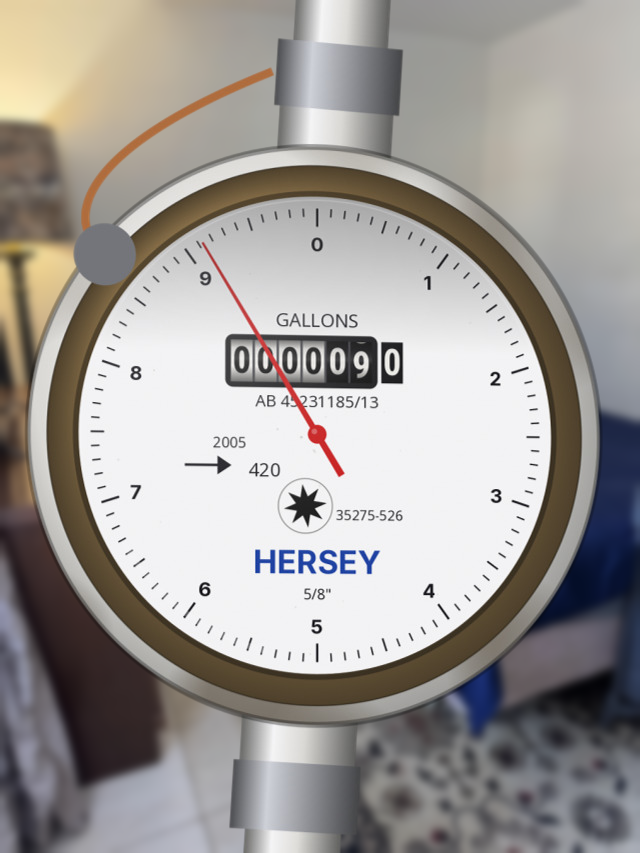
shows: 89.1 gal
